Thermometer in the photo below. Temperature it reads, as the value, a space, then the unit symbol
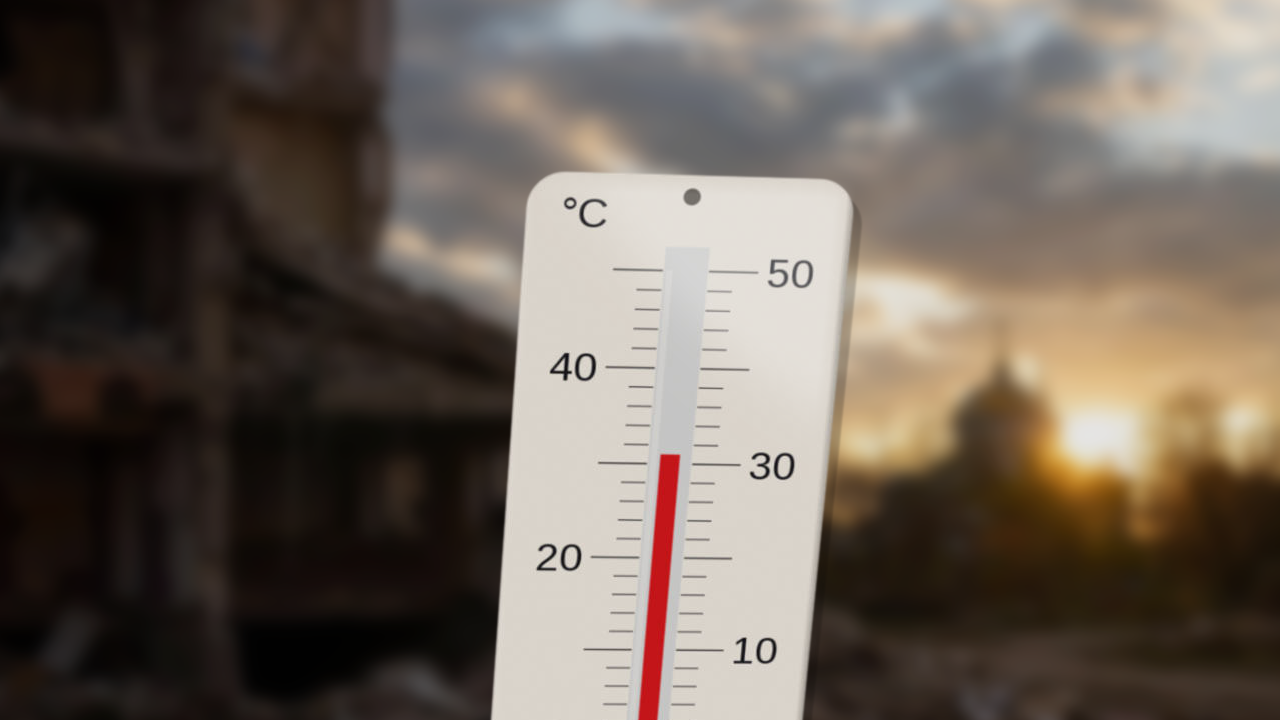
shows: 31 °C
